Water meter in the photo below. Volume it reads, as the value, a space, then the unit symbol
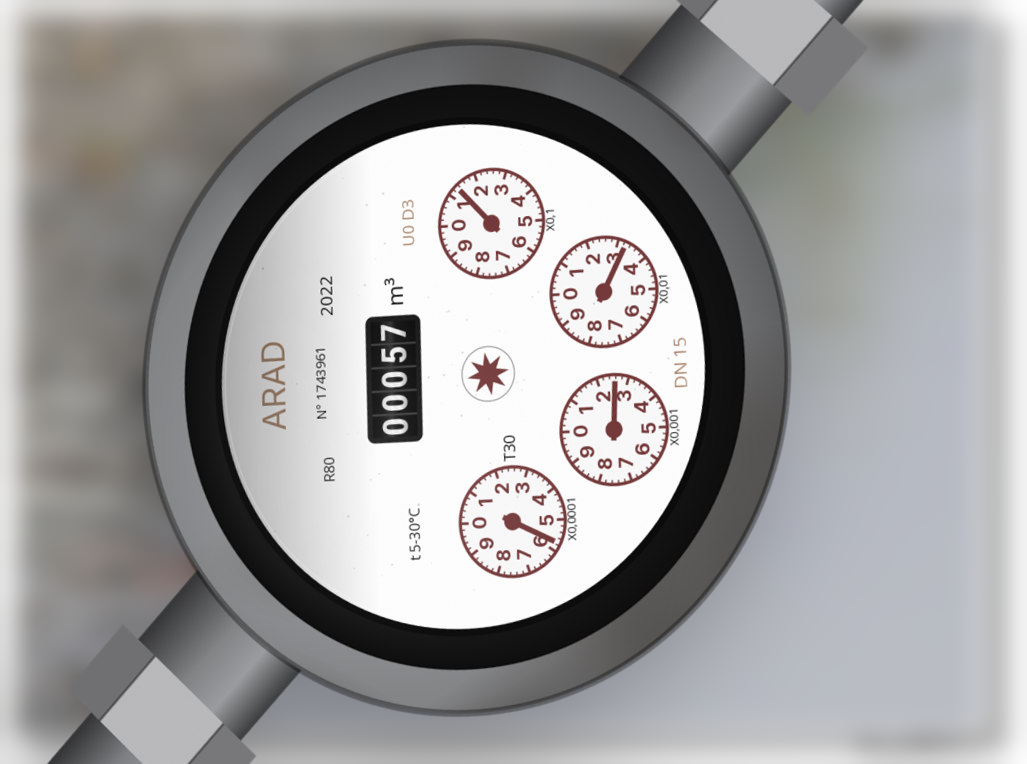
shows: 57.1325 m³
